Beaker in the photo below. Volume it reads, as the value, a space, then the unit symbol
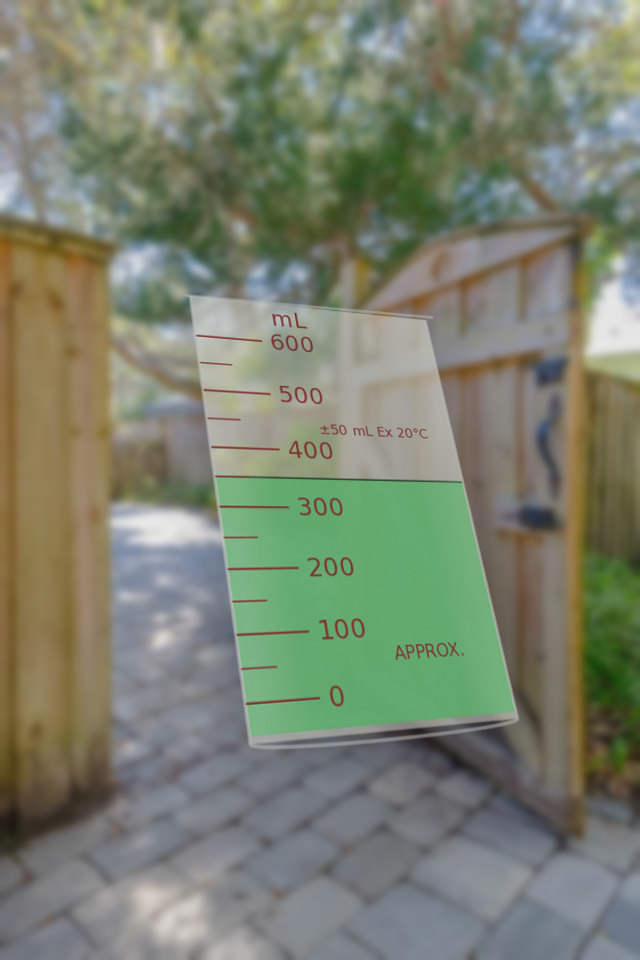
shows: 350 mL
